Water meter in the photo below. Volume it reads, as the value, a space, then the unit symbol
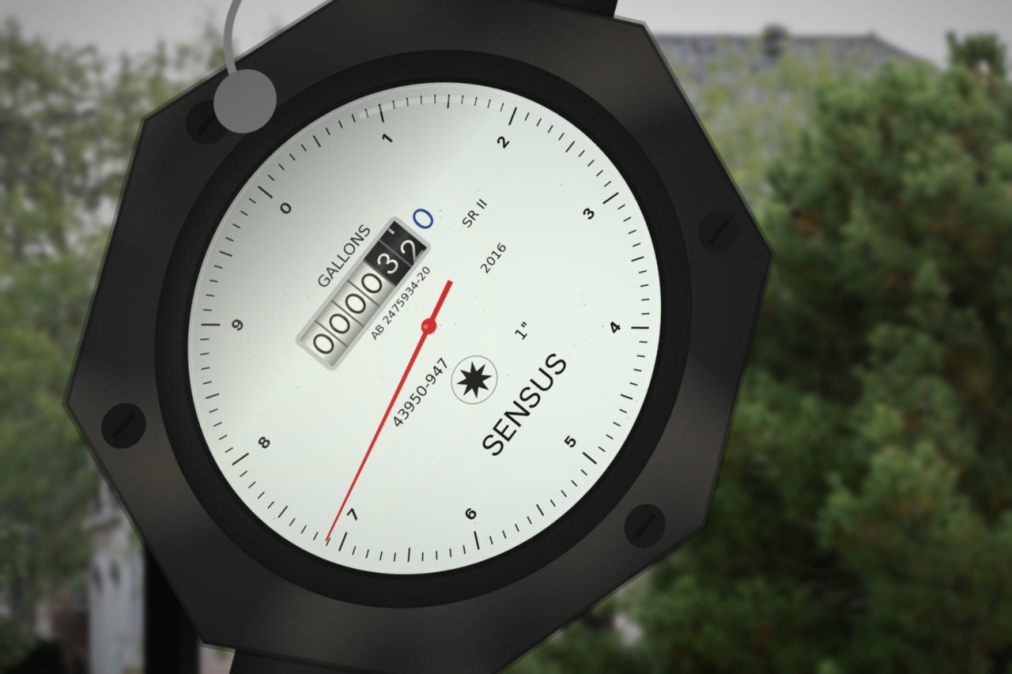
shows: 317.1 gal
